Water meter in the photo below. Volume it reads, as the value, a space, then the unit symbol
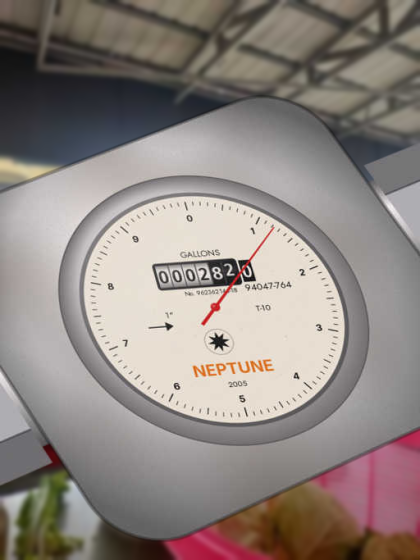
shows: 2821.2 gal
